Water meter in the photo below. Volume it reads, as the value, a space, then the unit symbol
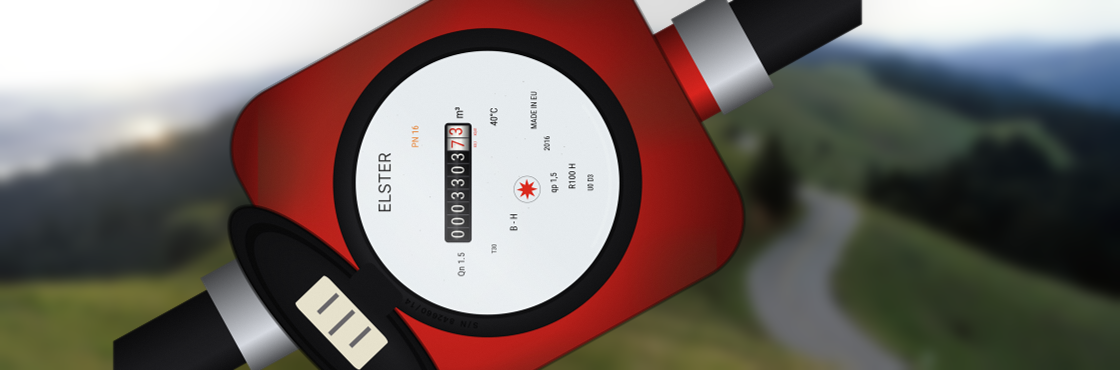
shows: 3303.73 m³
